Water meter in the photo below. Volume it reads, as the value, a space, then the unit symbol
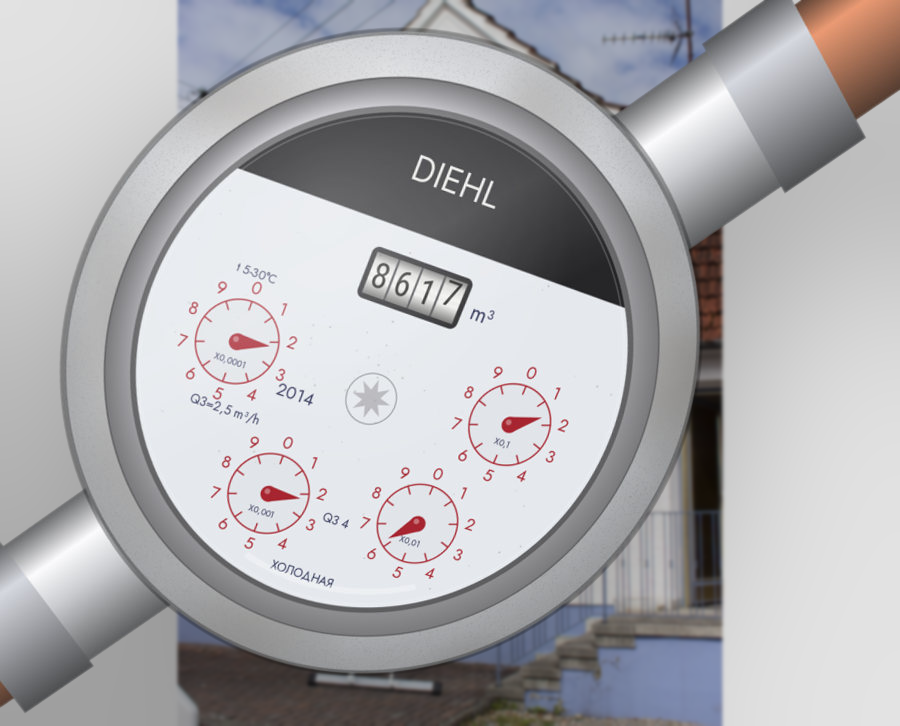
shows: 8617.1622 m³
